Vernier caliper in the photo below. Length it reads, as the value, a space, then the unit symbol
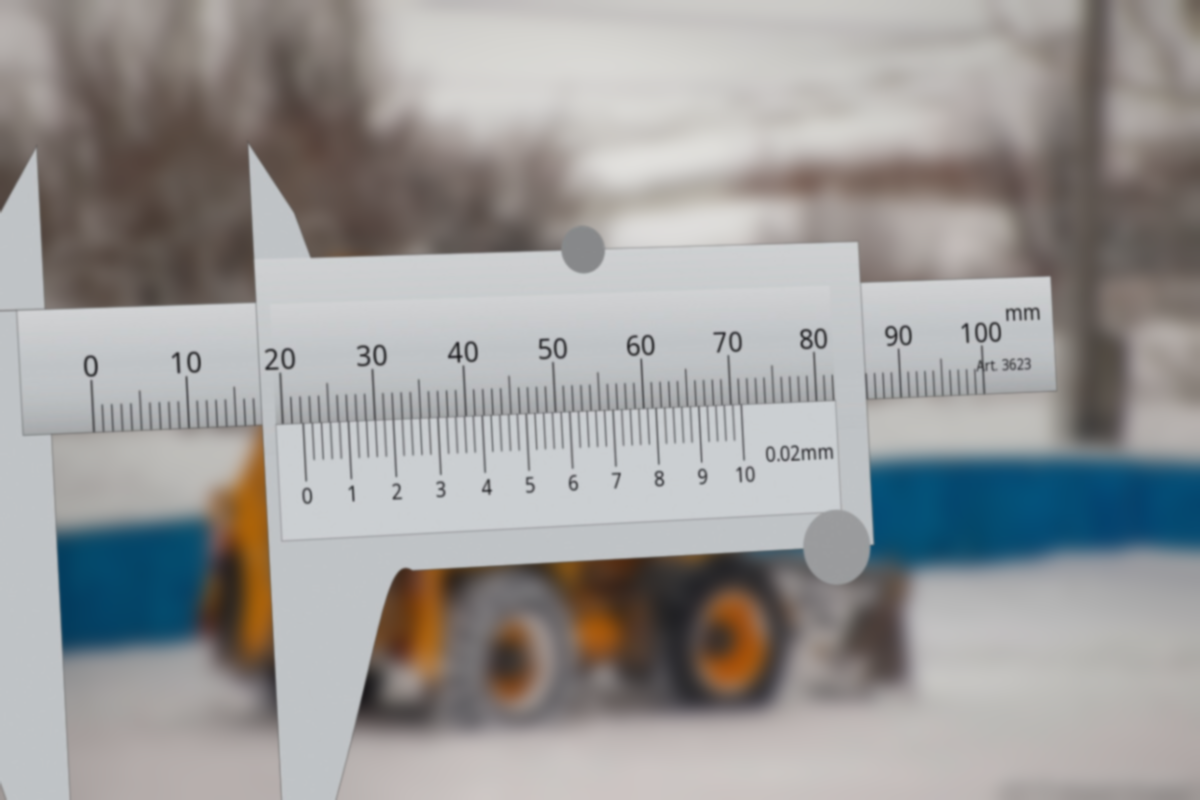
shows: 22.2 mm
